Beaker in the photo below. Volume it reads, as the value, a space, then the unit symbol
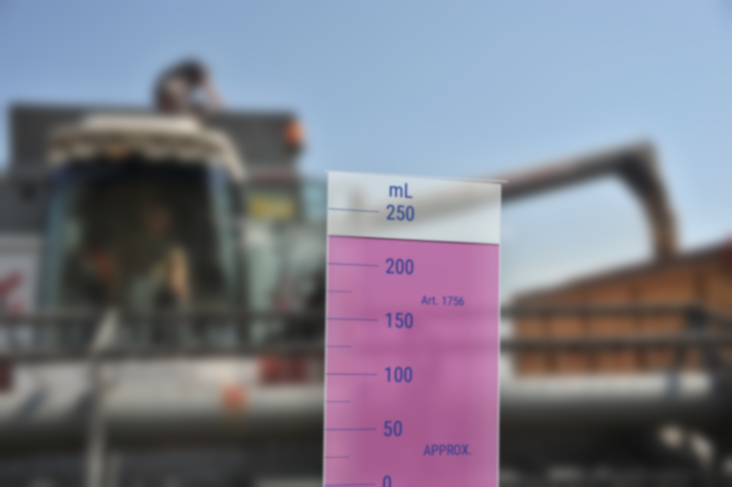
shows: 225 mL
